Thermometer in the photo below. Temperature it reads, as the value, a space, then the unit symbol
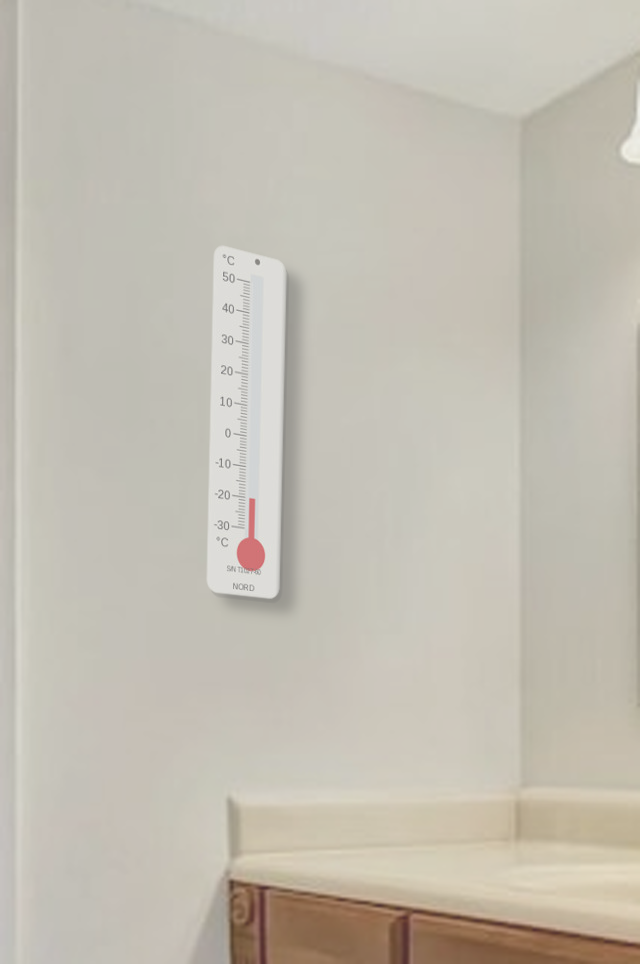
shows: -20 °C
